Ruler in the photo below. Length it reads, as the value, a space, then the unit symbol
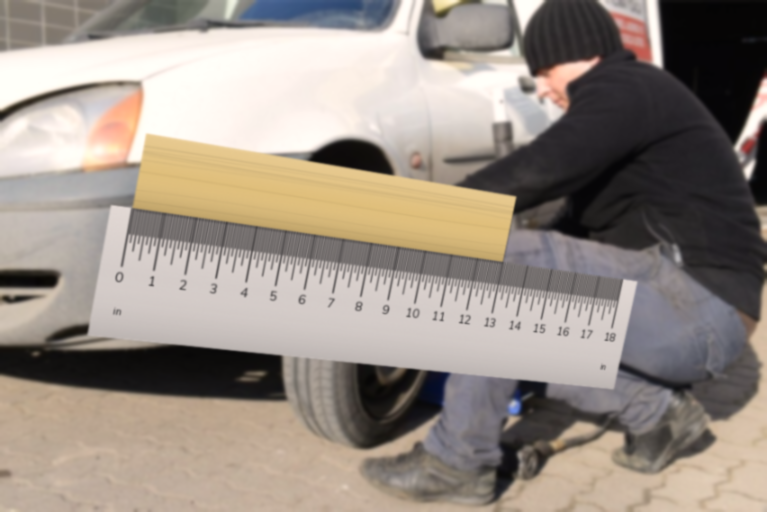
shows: 13 in
